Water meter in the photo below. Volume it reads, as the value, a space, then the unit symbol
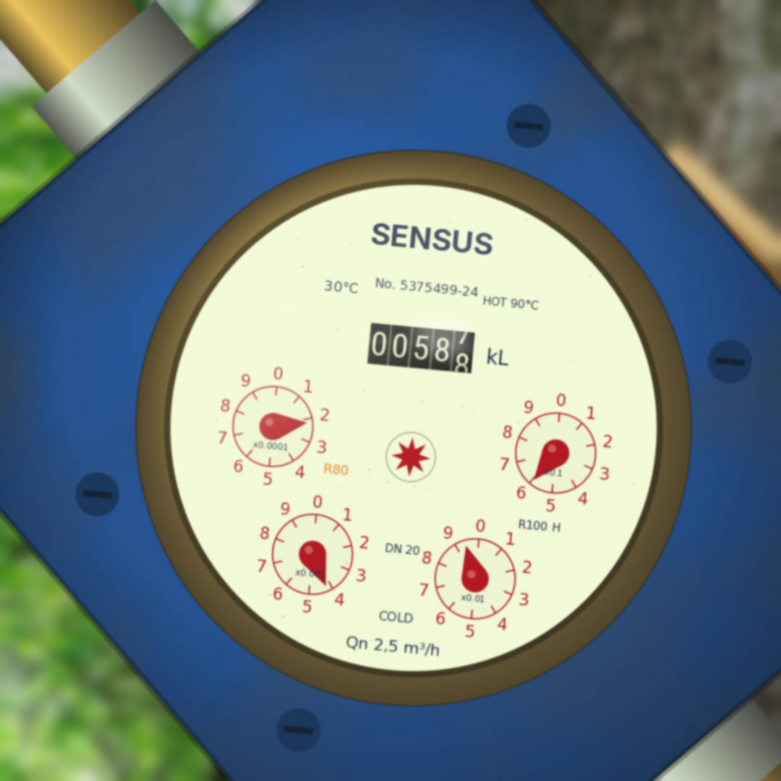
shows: 587.5942 kL
